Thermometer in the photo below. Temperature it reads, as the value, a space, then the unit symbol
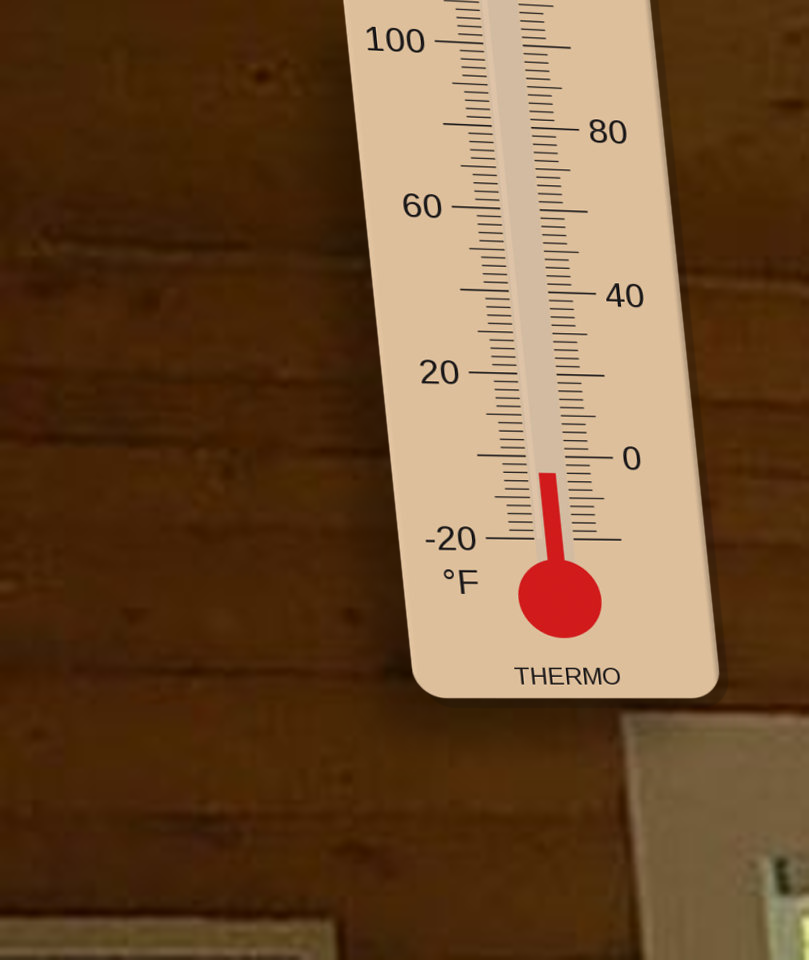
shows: -4 °F
